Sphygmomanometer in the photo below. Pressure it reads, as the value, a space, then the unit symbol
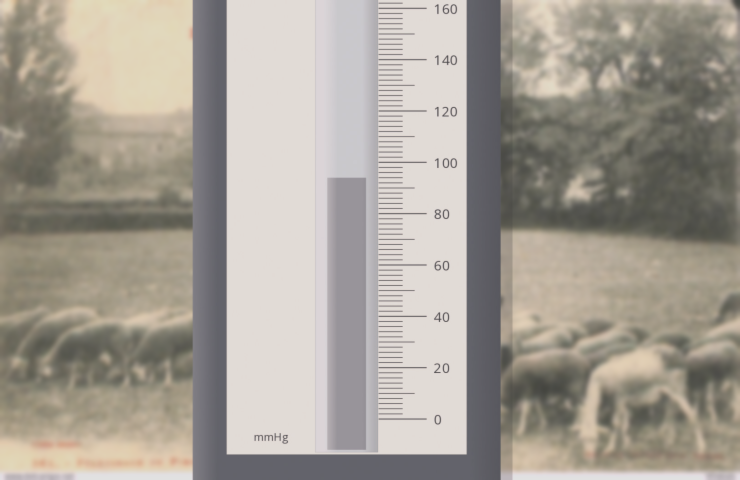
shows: 94 mmHg
